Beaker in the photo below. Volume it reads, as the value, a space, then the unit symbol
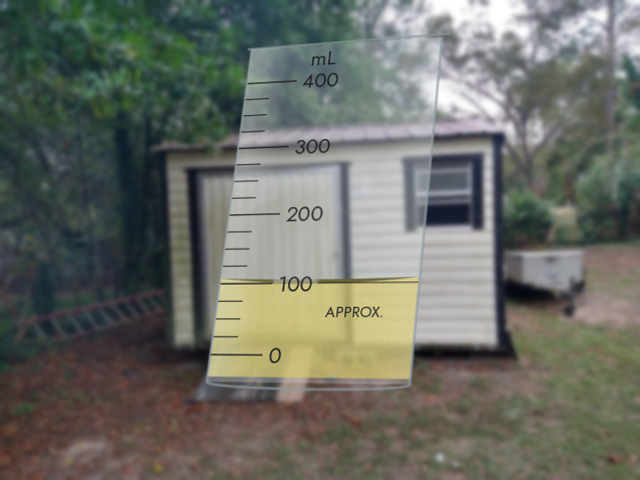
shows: 100 mL
